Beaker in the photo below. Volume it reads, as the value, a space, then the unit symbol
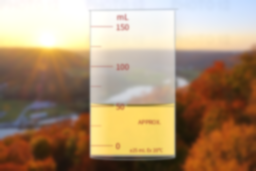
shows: 50 mL
